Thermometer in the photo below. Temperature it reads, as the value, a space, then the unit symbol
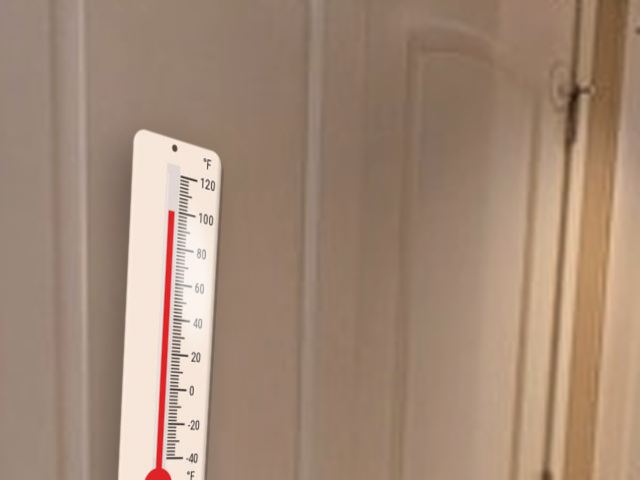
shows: 100 °F
